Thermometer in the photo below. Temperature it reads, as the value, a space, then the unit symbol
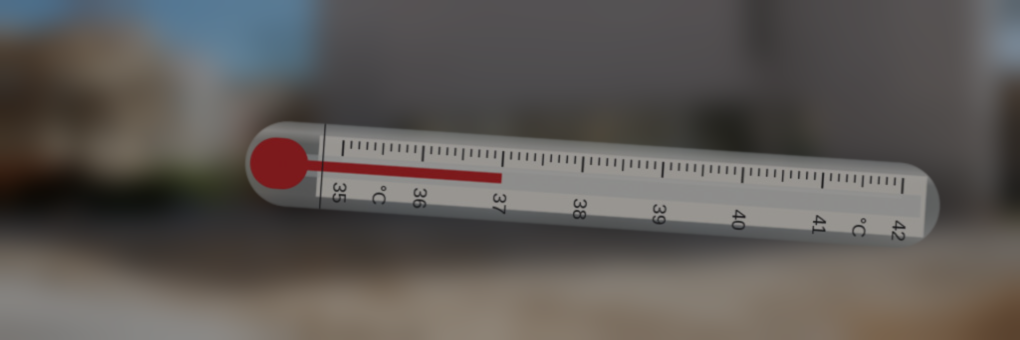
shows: 37 °C
